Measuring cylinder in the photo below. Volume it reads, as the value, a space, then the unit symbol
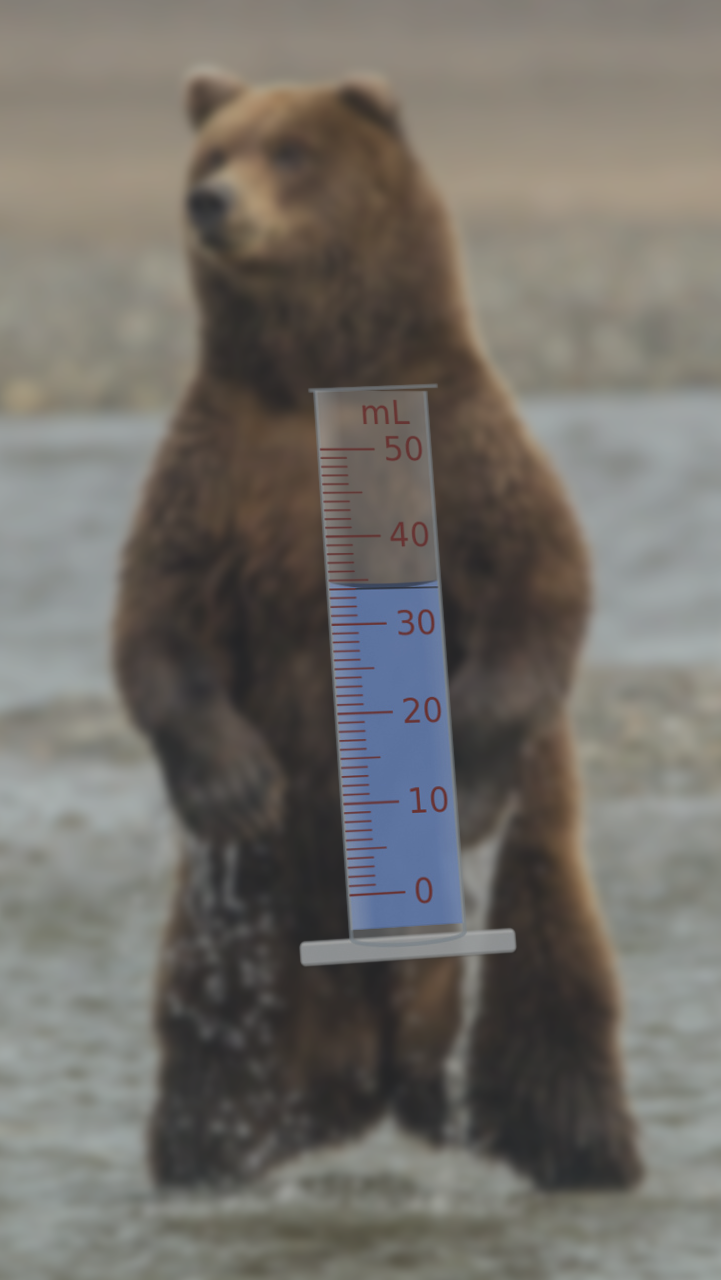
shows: 34 mL
